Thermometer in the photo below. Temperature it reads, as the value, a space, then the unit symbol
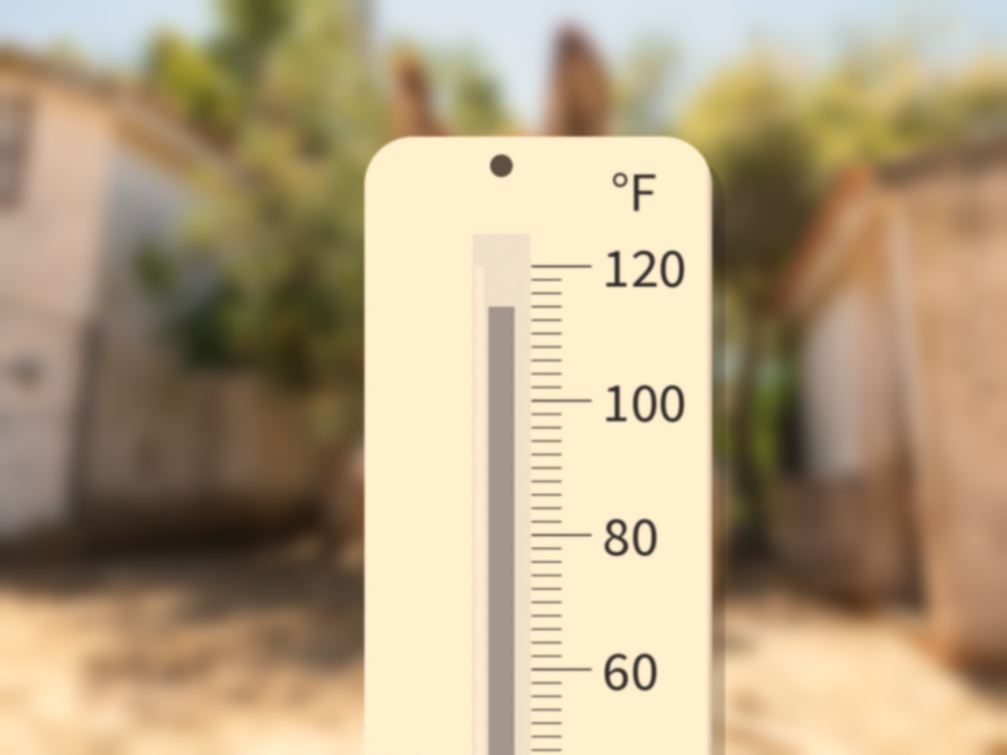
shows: 114 °F
